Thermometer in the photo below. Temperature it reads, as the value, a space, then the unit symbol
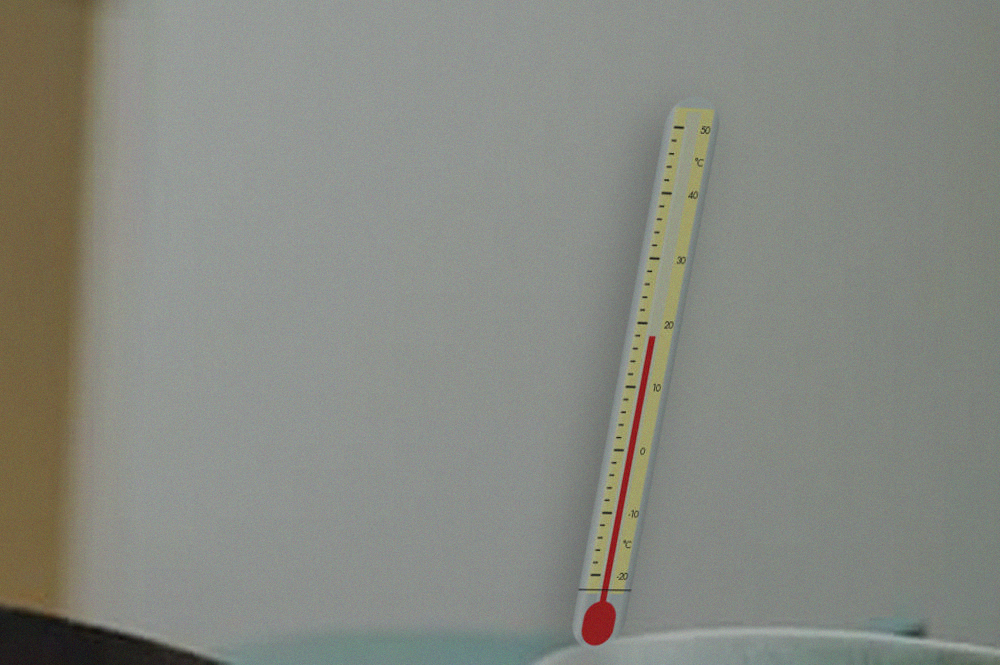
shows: 18 °C
